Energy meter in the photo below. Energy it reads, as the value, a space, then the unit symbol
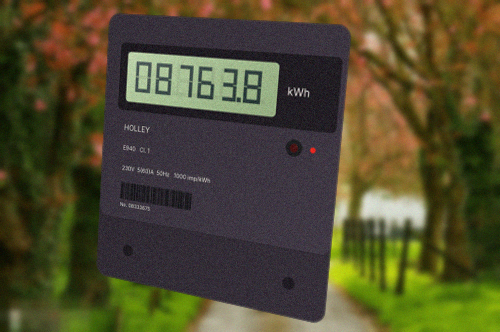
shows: 8763.8 kWh
